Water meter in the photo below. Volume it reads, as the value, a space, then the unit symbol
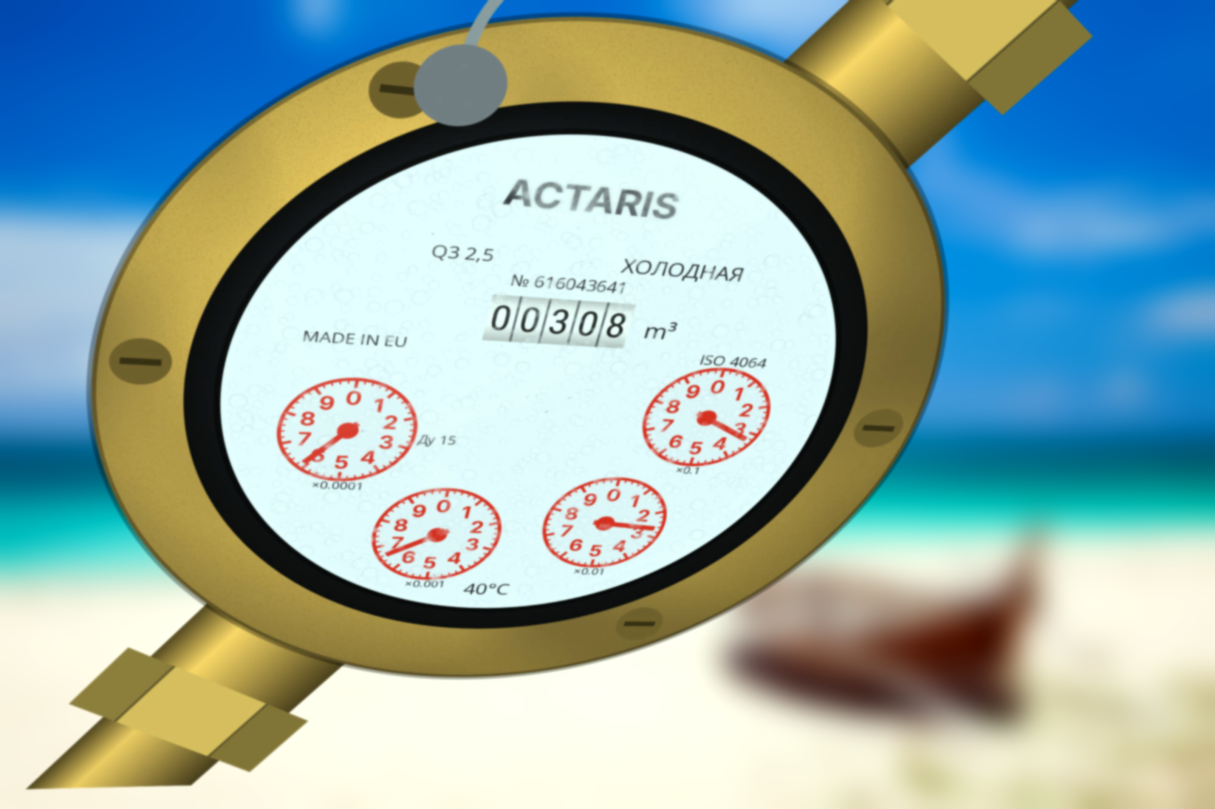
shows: 308.3266 m³
